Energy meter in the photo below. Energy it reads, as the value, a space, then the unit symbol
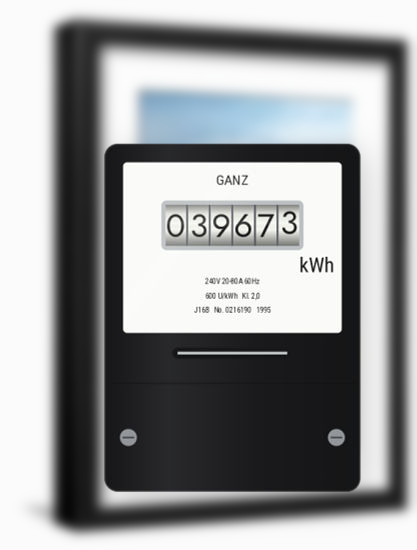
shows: 39673 kWh
